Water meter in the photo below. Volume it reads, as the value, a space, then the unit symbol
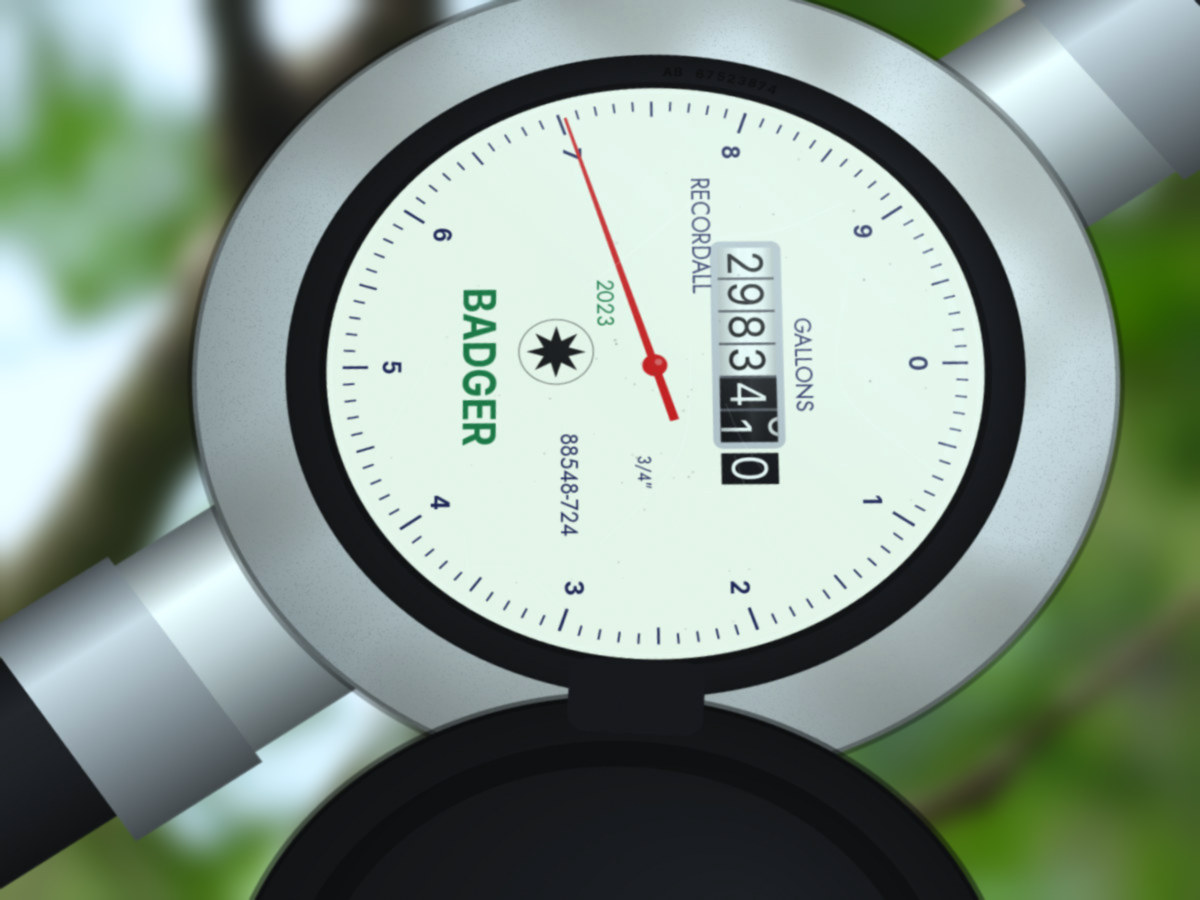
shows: 2983407.0 gal
